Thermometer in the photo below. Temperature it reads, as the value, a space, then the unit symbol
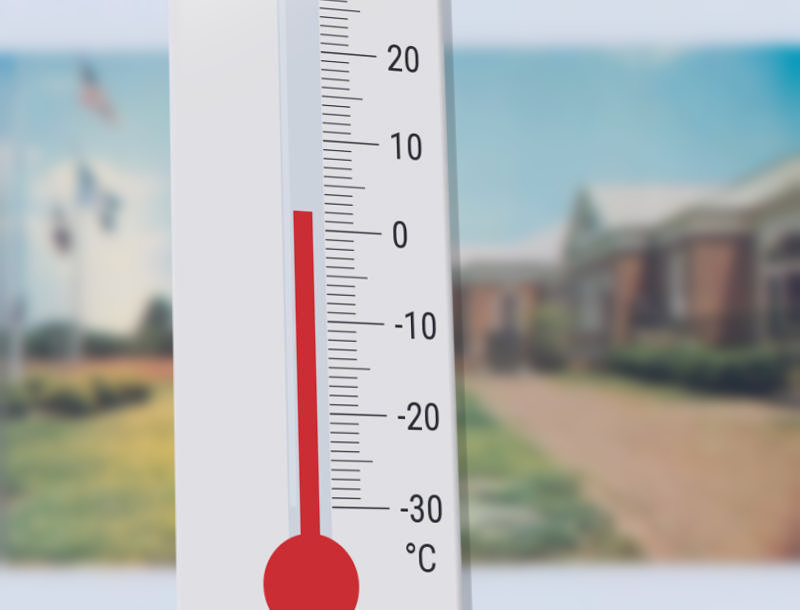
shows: 2 °C
